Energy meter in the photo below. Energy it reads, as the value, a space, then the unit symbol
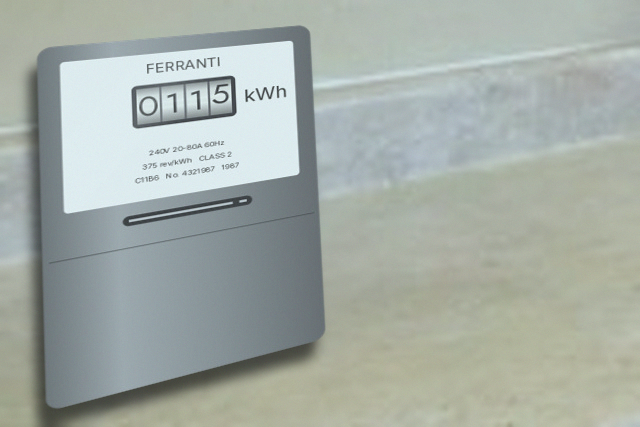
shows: 115 kWh
